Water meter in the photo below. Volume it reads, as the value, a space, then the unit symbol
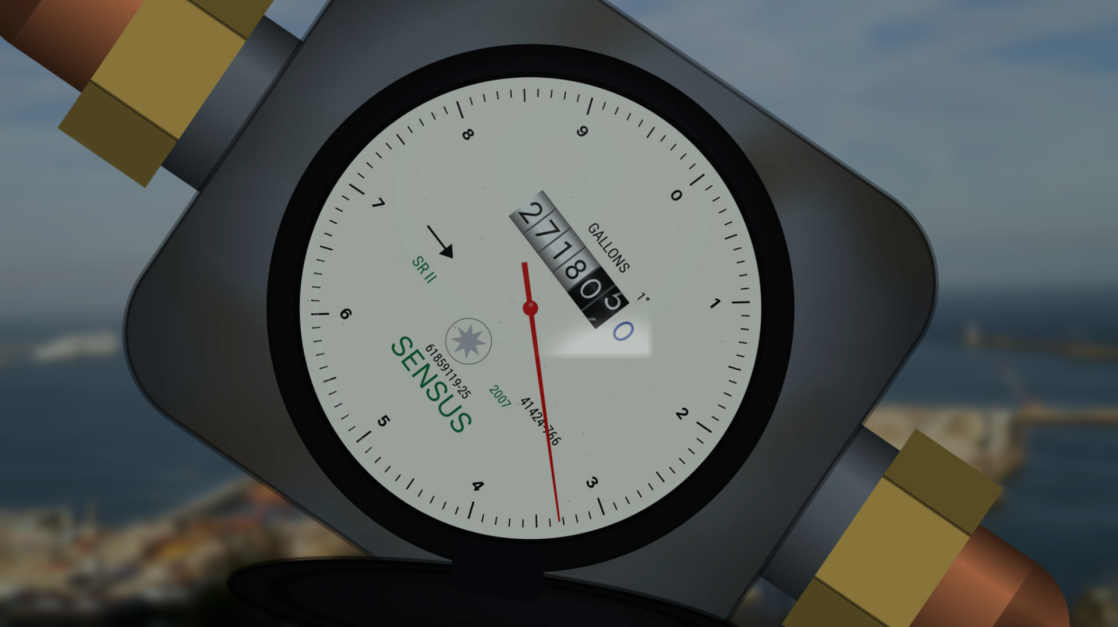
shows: 2718053.3 gal
